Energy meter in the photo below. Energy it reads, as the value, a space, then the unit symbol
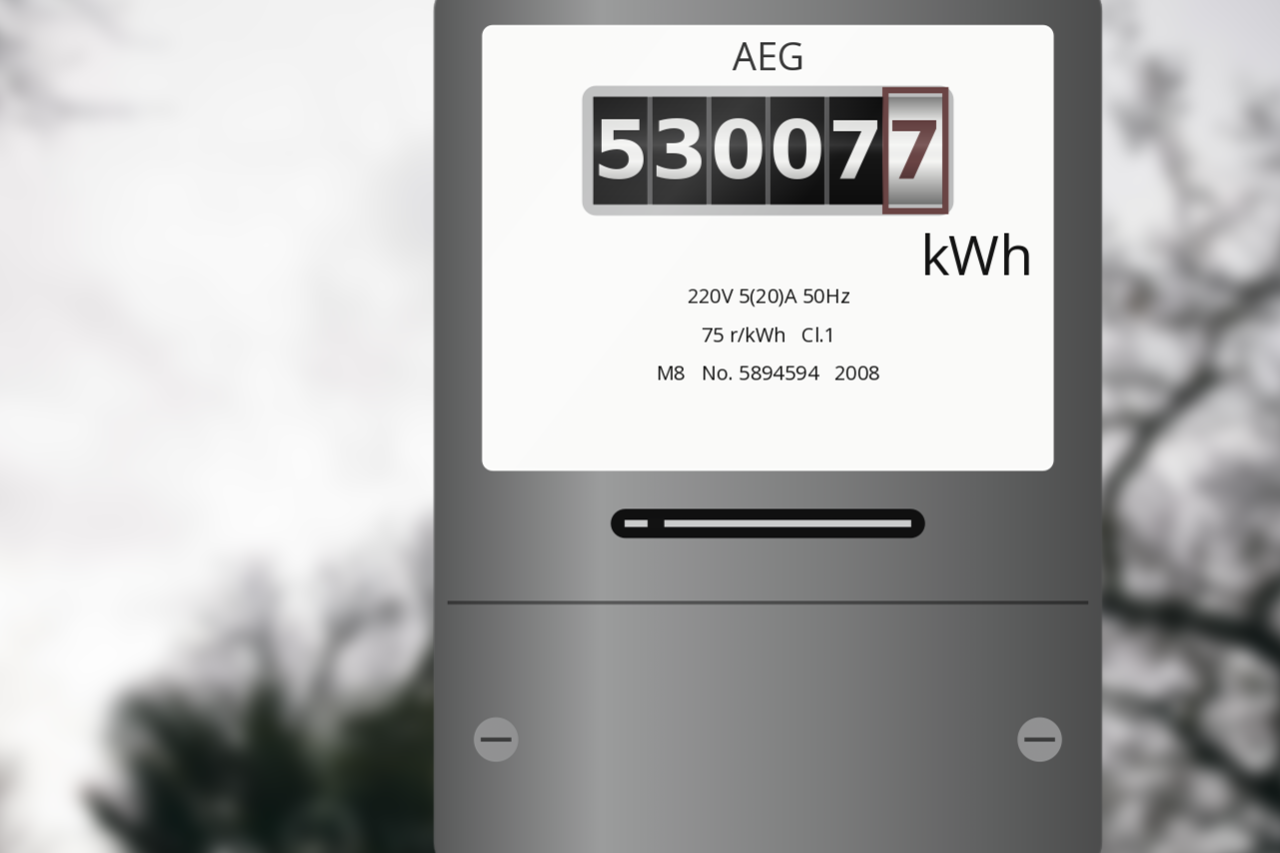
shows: 53007.7 kWh
